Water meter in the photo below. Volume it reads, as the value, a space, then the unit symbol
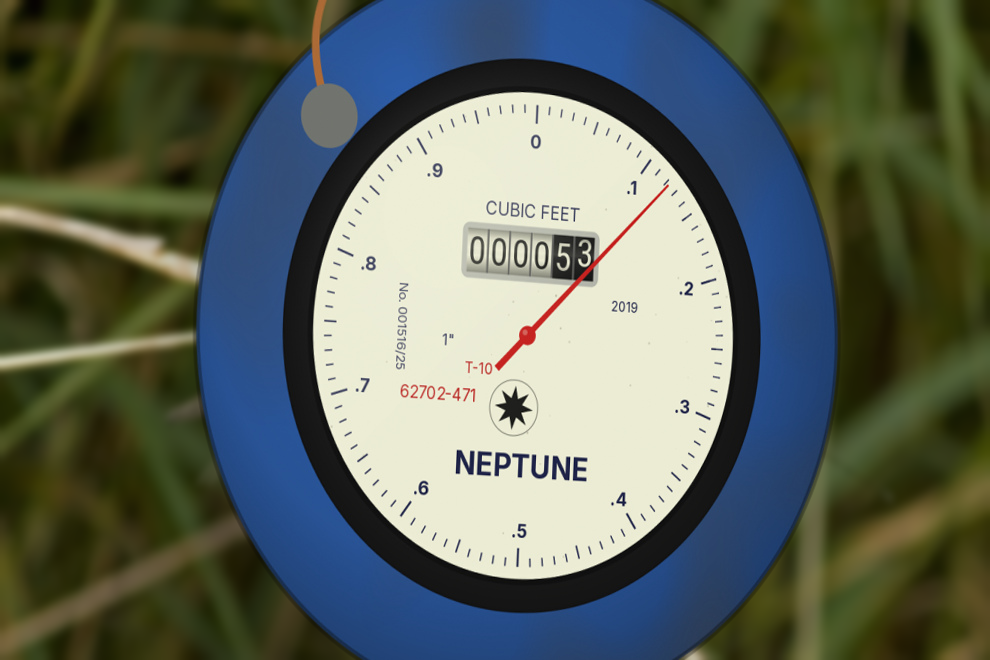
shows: 53.12 ft³
